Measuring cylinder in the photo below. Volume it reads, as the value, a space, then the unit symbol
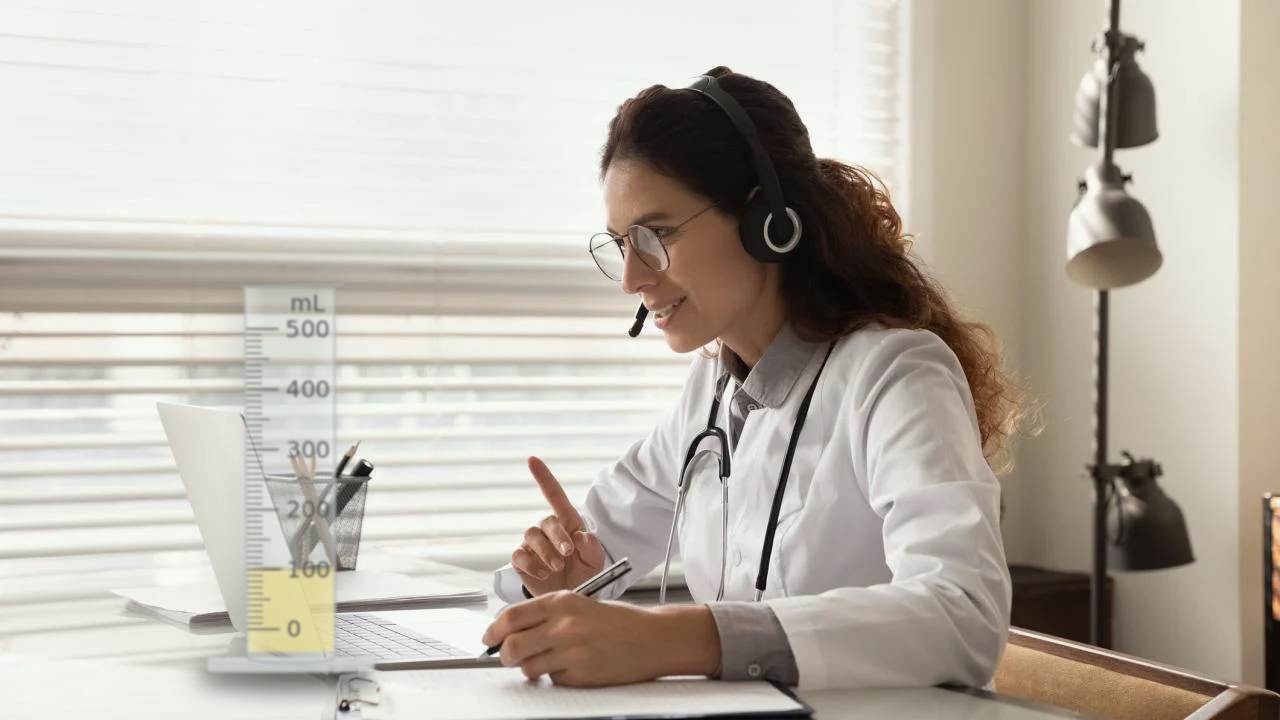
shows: 100 mL
